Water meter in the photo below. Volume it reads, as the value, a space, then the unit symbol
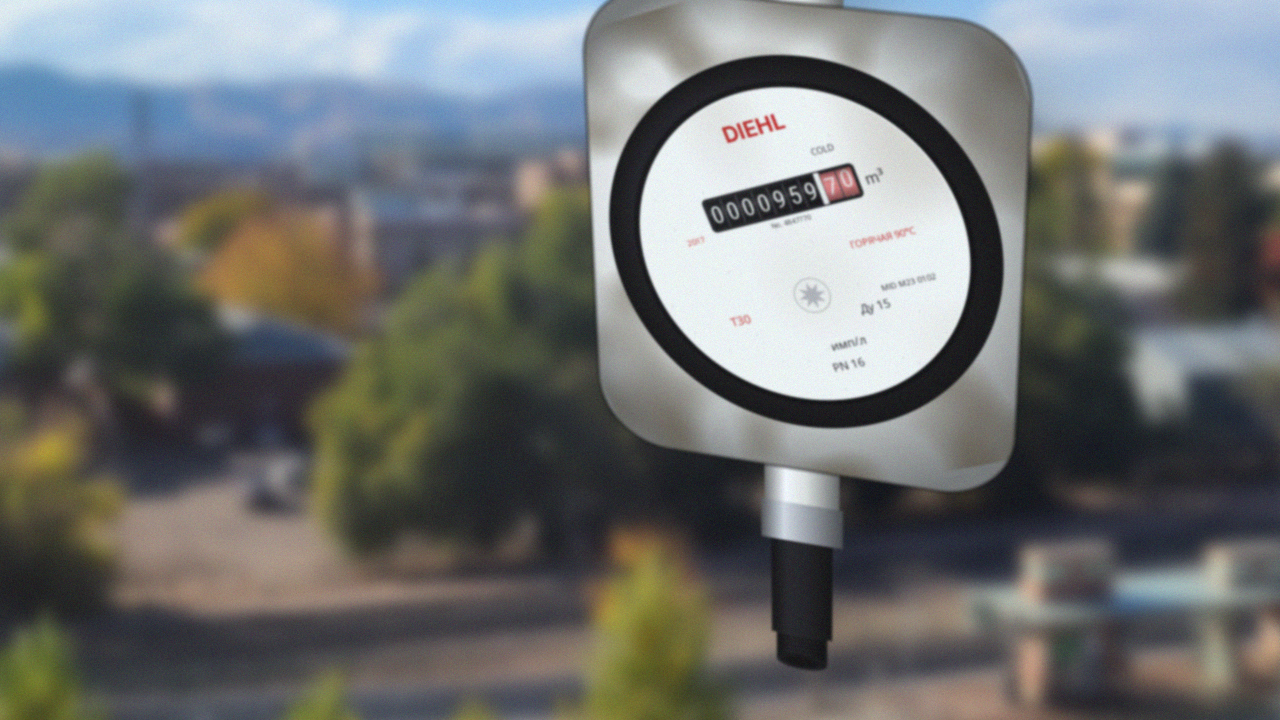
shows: 959.70 m³
